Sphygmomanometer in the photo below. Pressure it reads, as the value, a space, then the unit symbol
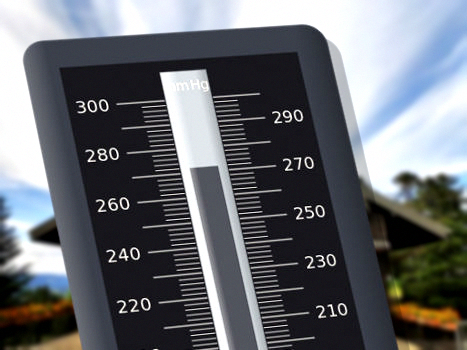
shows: 272 mmHg
